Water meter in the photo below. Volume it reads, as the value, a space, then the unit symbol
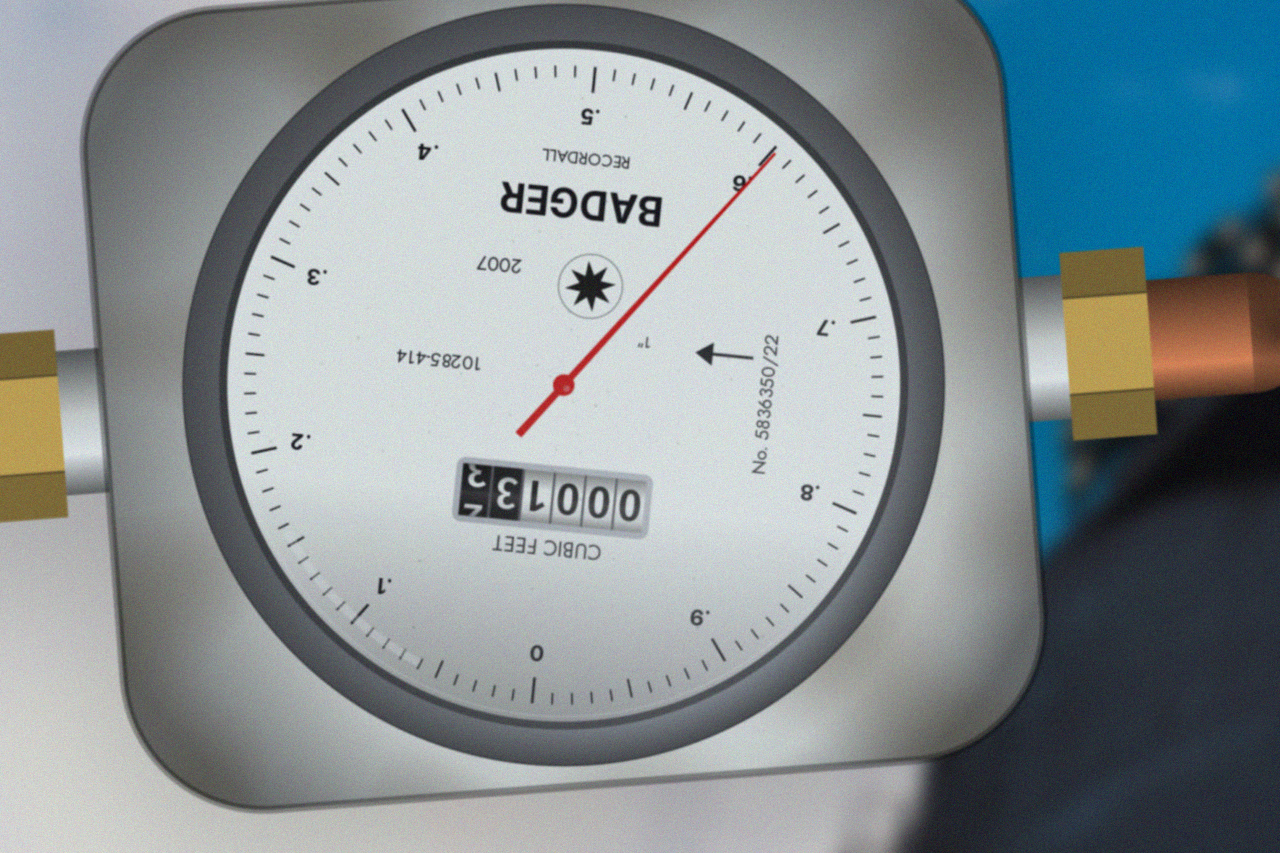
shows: 132.60 ft³
